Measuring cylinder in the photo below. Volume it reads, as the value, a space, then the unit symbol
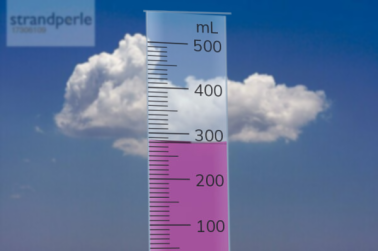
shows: 280 mL
